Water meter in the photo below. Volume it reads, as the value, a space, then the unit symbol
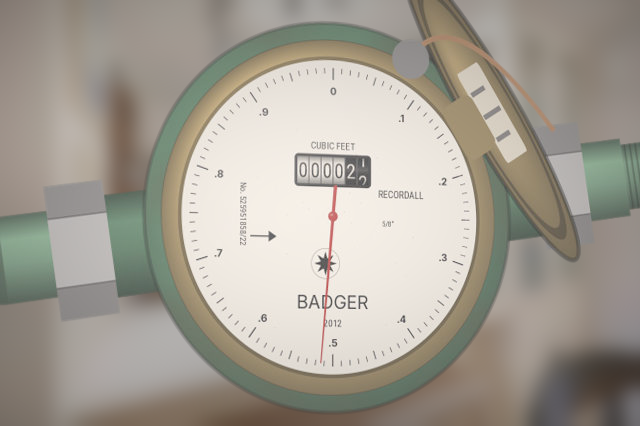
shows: 21.51 ft³
